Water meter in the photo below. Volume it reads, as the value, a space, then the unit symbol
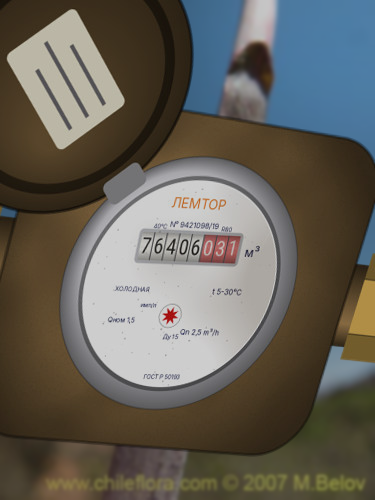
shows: 76406.031 m³
